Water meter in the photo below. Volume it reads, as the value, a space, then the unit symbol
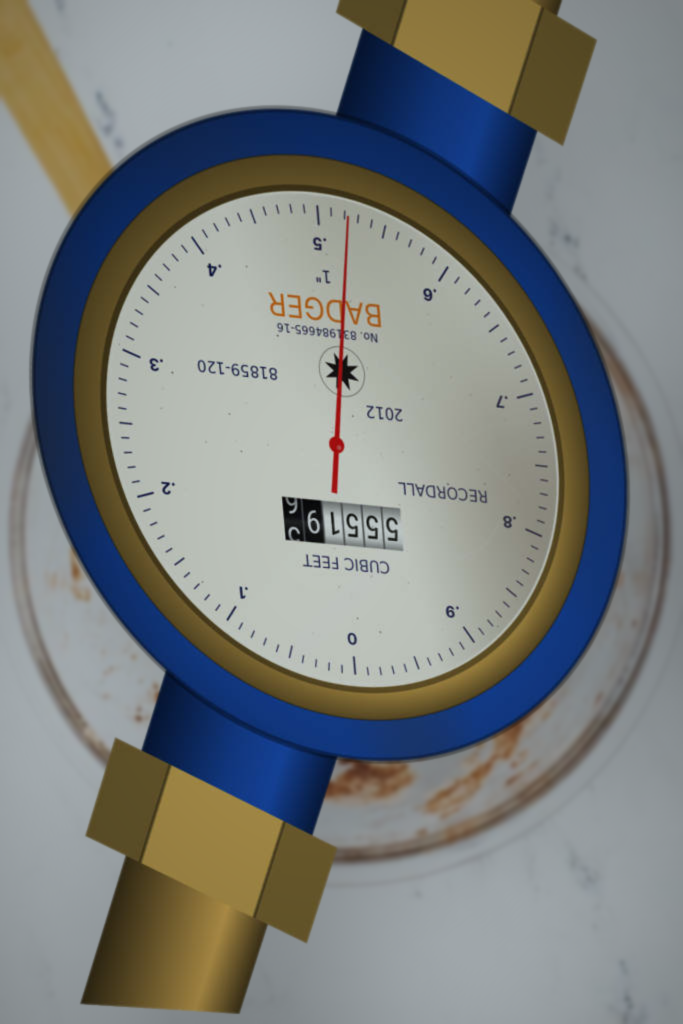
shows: 555195.52 ft³
